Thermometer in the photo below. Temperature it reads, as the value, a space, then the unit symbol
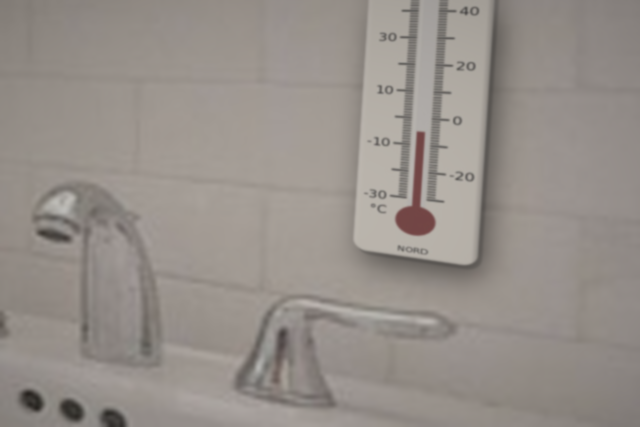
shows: -5 °C
